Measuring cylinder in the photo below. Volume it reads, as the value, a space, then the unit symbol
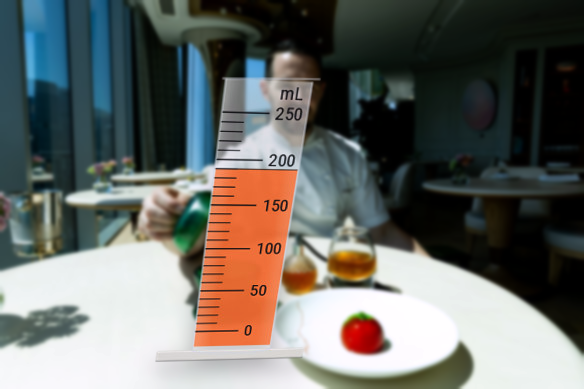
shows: 190 mL
